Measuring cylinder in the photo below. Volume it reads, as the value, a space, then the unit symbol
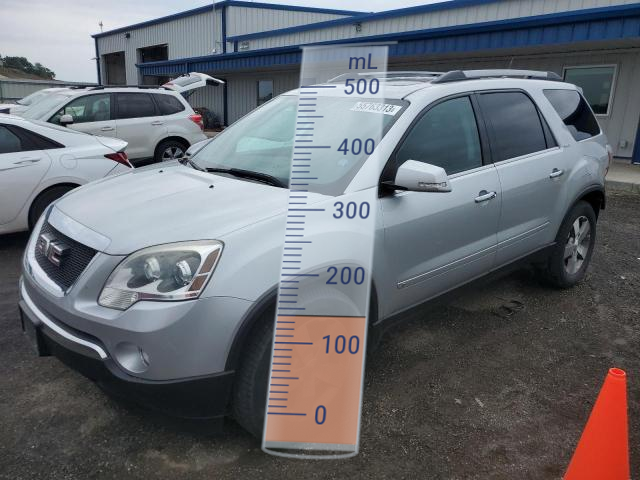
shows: 140 mL
